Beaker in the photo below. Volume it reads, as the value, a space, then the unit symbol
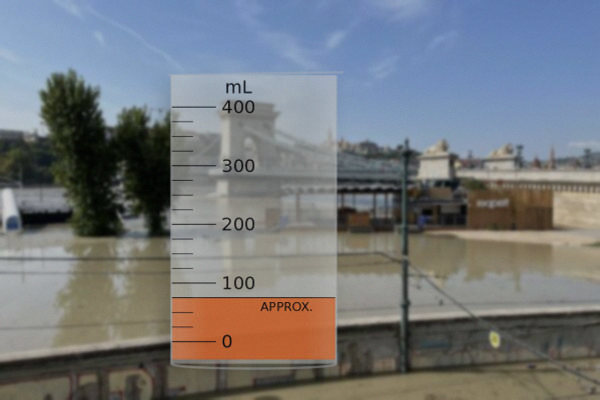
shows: 75 mL
